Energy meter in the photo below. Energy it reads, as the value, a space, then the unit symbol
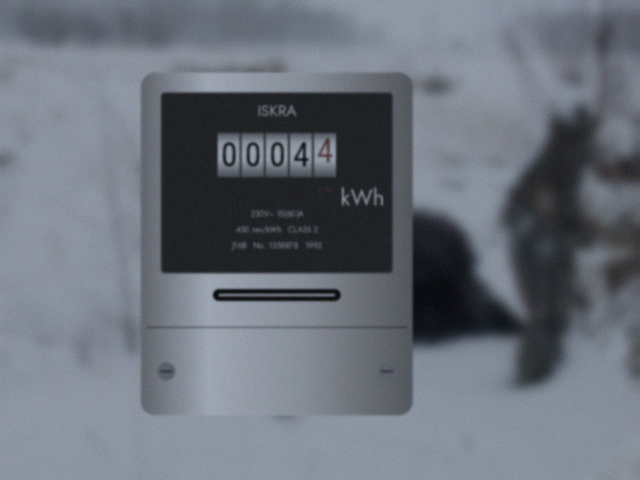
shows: 4.4 kWh
